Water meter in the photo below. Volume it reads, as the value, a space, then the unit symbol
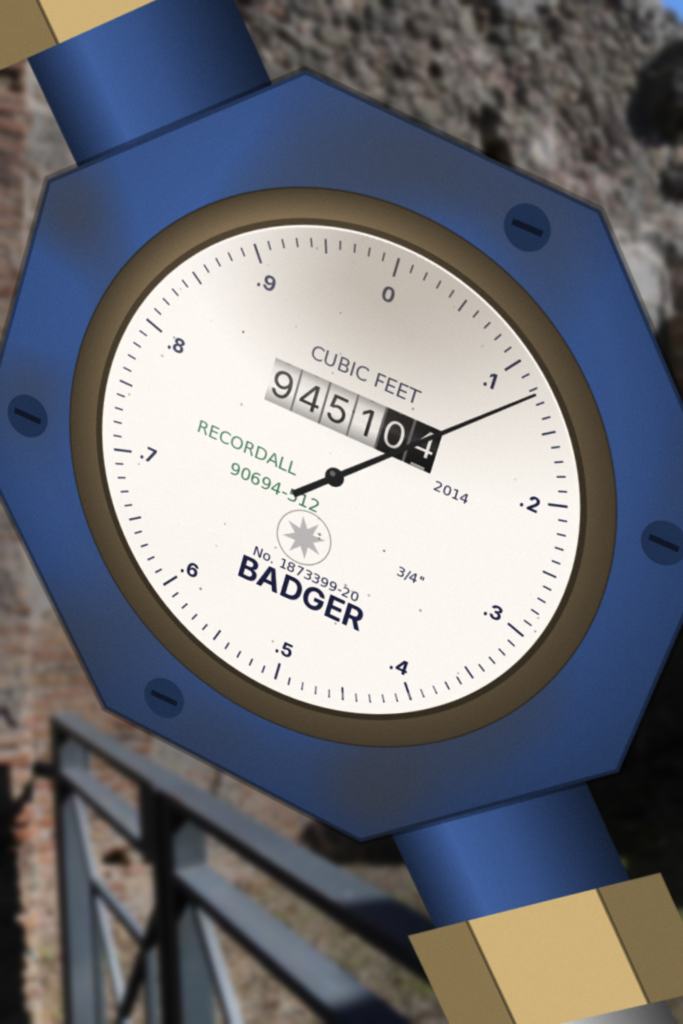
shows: 945104.12 ft³
